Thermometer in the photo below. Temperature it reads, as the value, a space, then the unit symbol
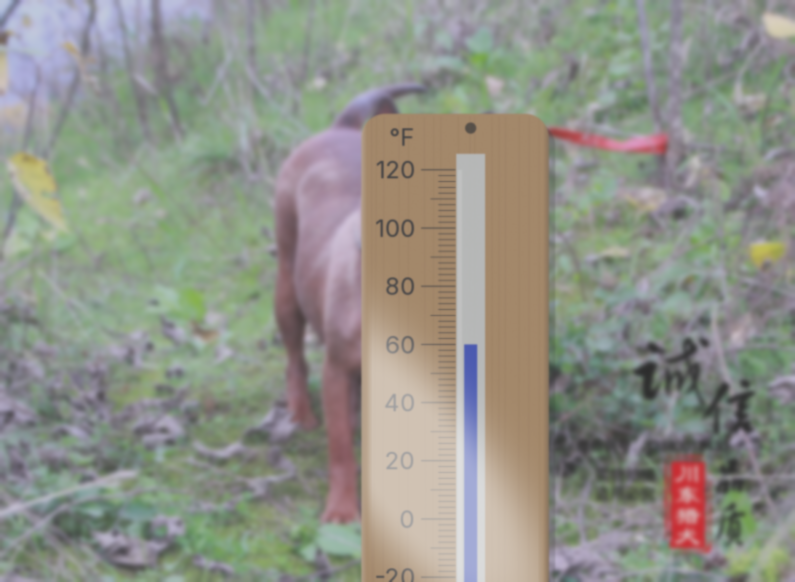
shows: 60 °F
